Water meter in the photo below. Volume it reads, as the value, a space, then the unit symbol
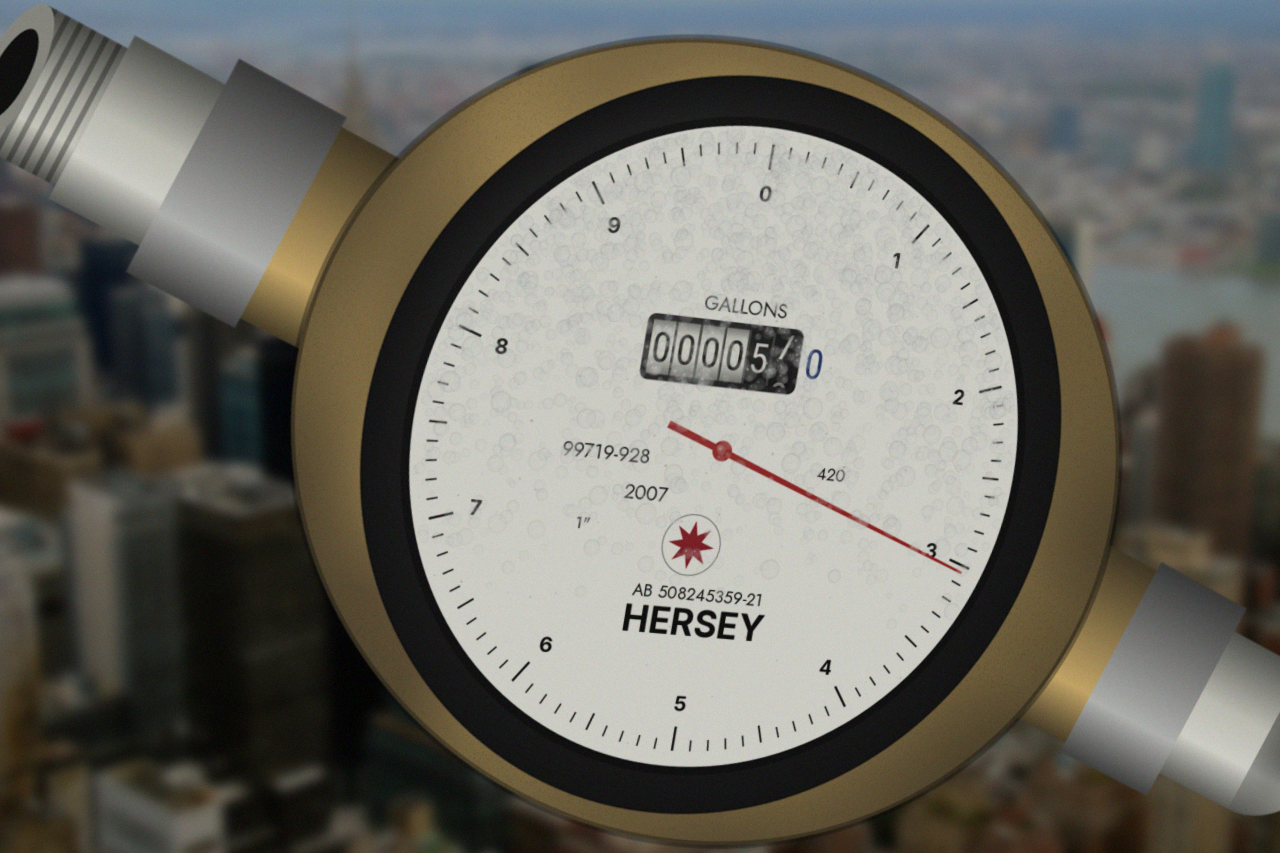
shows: 573.0 gal
